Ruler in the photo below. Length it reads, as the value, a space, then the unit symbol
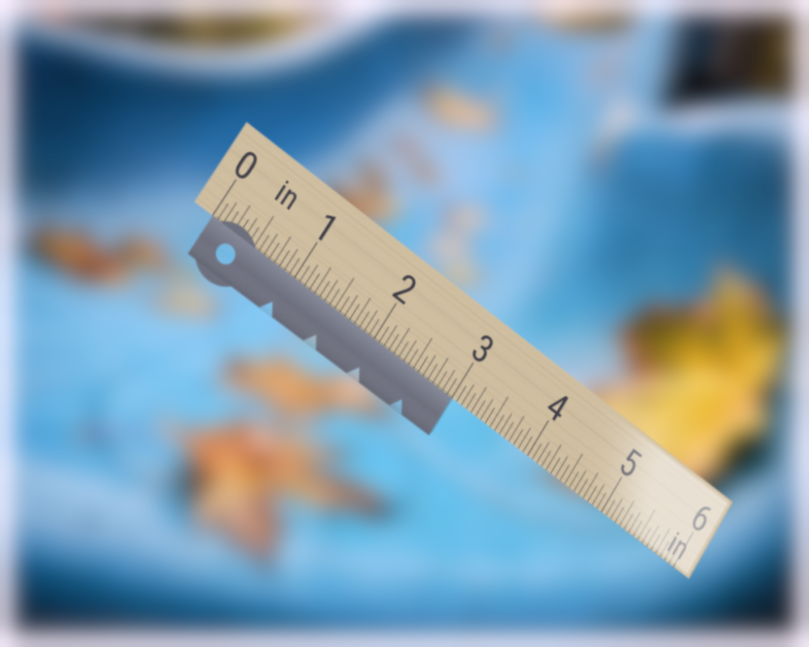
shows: 3 in
